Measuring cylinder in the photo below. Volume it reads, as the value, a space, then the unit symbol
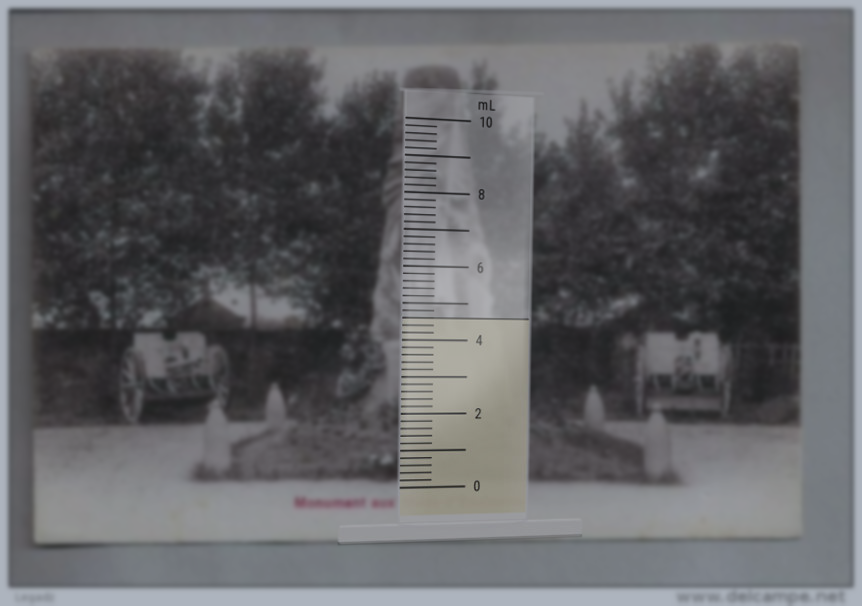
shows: 4.6 mL
